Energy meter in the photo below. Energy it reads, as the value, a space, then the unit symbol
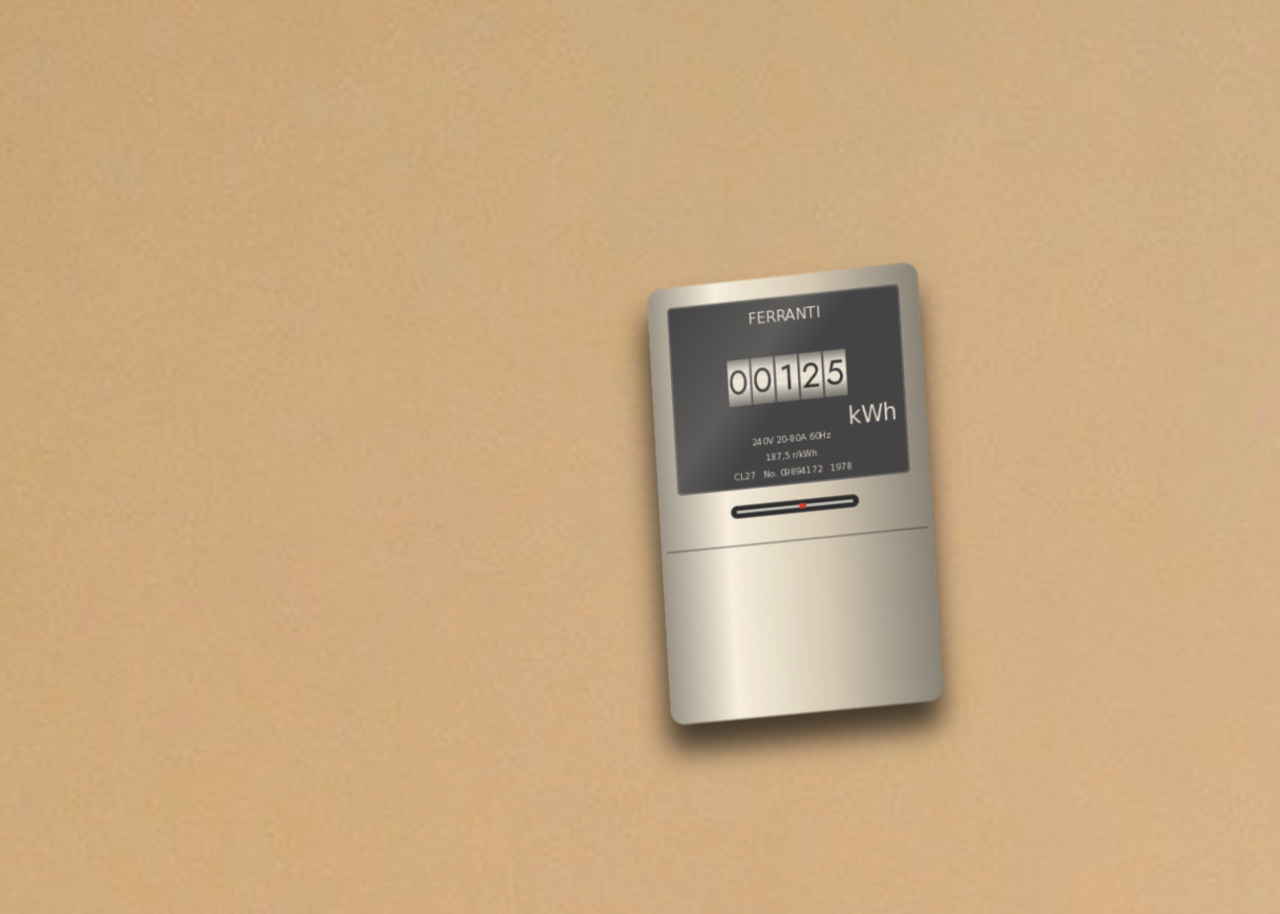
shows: 125 kWh
